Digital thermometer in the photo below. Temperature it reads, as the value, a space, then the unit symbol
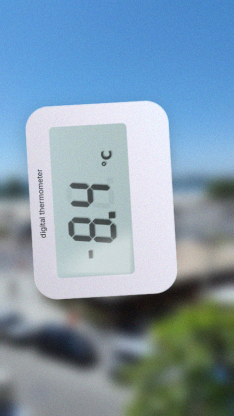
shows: -8.4 °C
